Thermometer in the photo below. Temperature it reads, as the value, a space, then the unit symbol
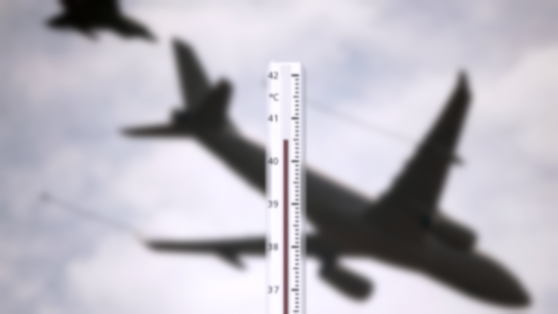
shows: 40.5 °C
